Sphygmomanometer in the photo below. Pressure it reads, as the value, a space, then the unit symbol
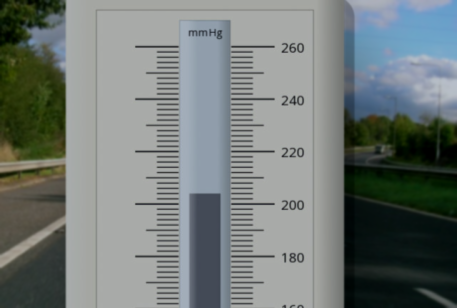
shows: 204 mmHg
